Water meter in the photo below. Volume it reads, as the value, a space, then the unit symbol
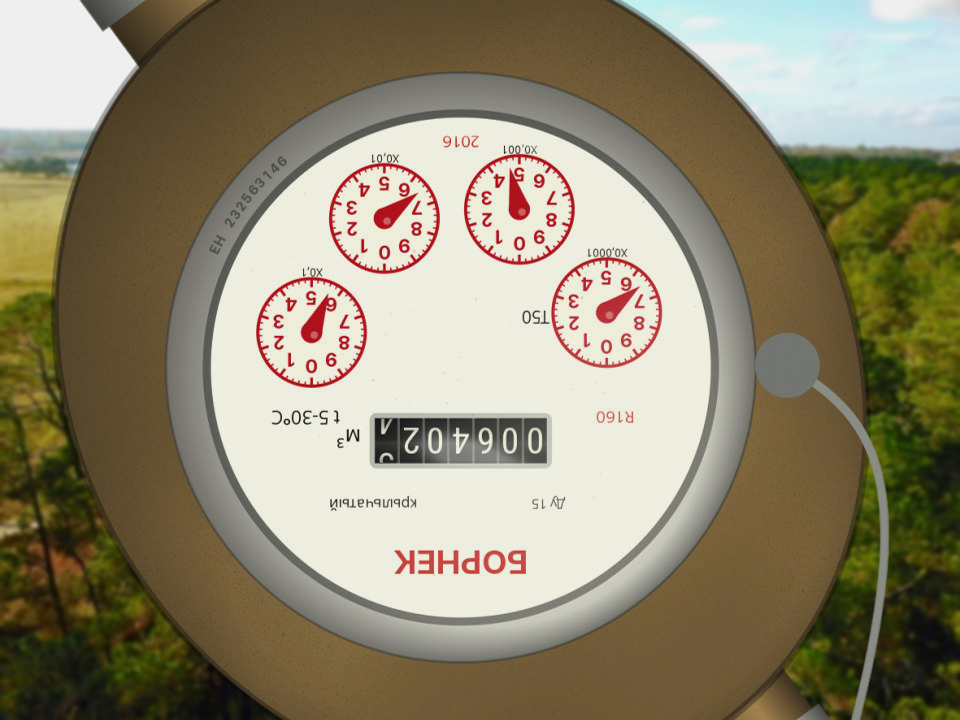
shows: 64023.5646 m³
